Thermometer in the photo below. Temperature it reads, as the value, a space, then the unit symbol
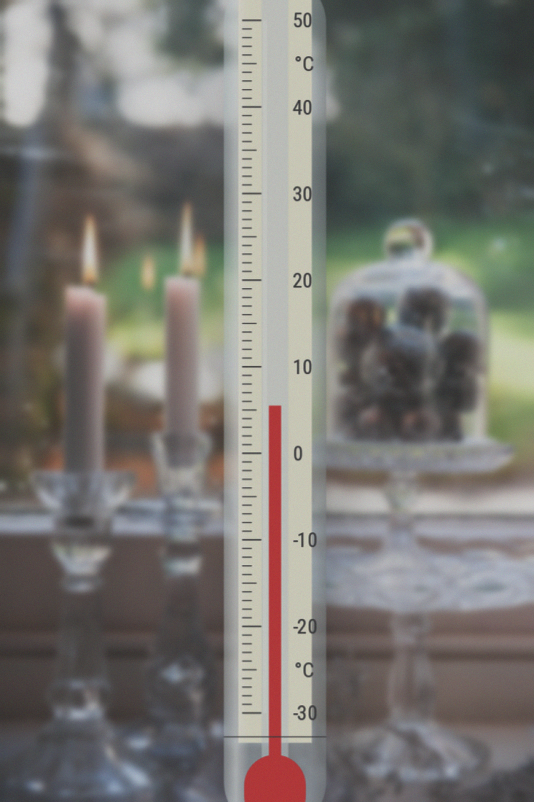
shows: 5.5 °C
